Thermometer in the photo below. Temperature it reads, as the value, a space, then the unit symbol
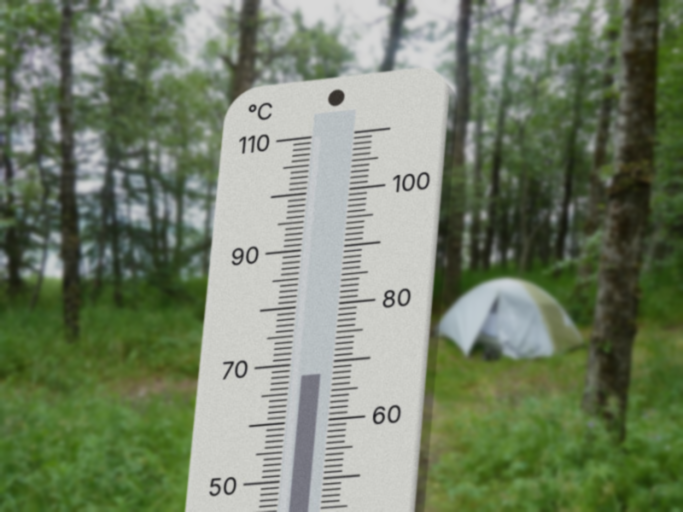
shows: 68 °C
